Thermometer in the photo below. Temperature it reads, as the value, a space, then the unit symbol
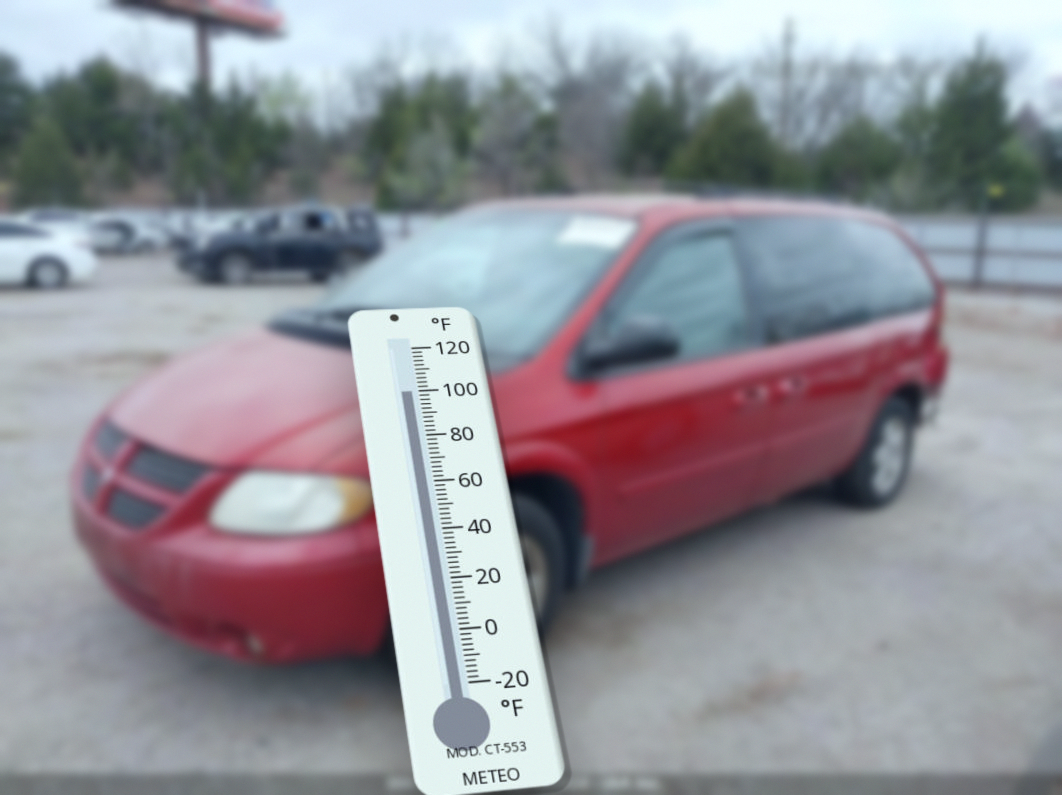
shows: 100 °F
